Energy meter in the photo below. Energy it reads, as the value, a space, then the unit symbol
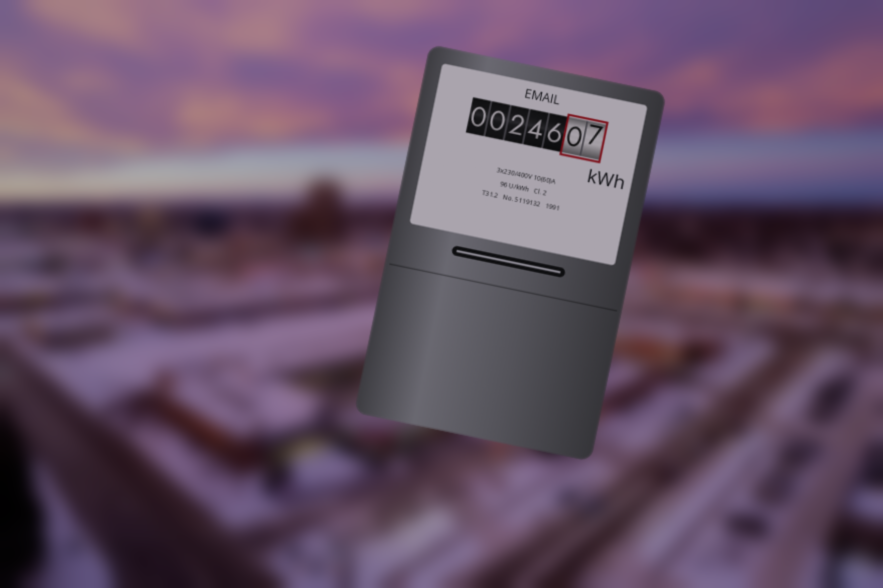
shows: 246.07 kWh
